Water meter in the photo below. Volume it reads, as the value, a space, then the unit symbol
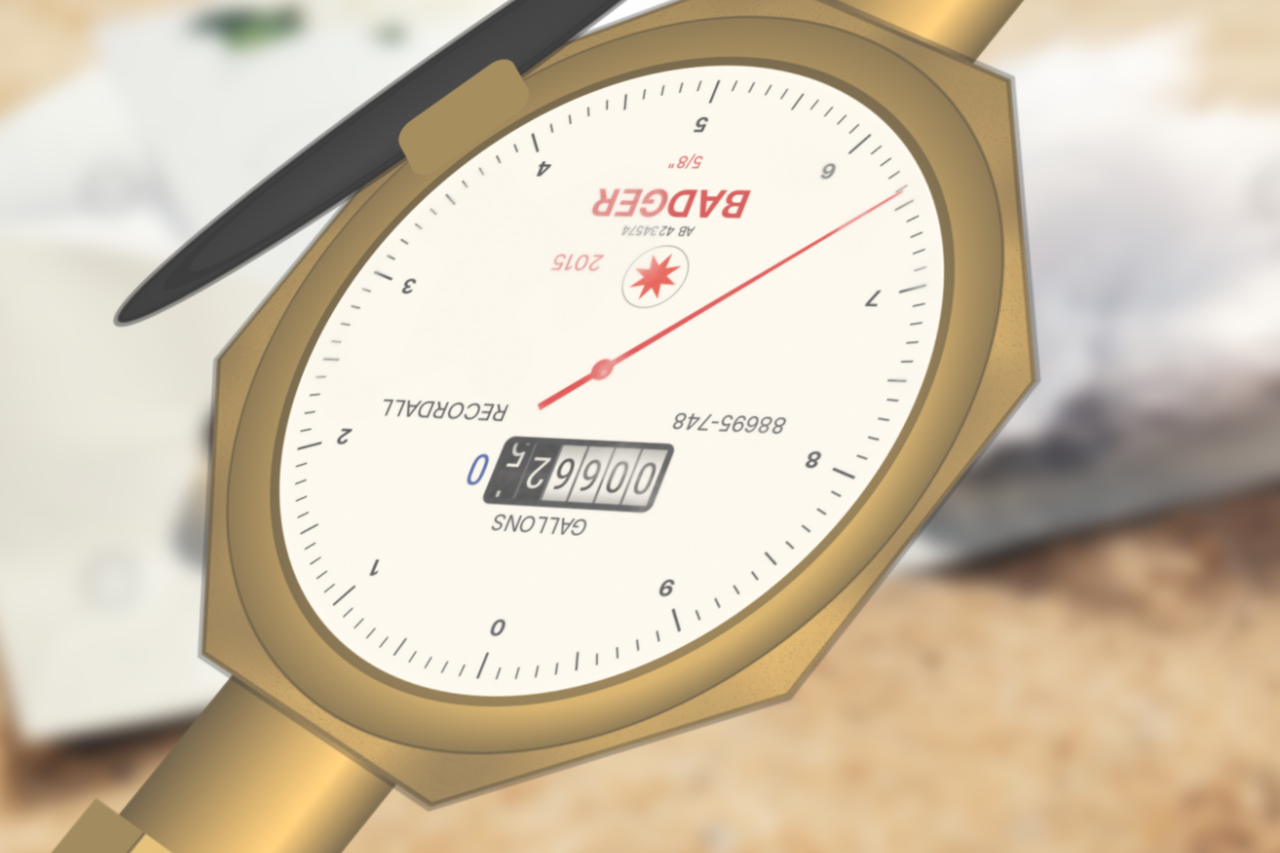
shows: 66246.4 gal
